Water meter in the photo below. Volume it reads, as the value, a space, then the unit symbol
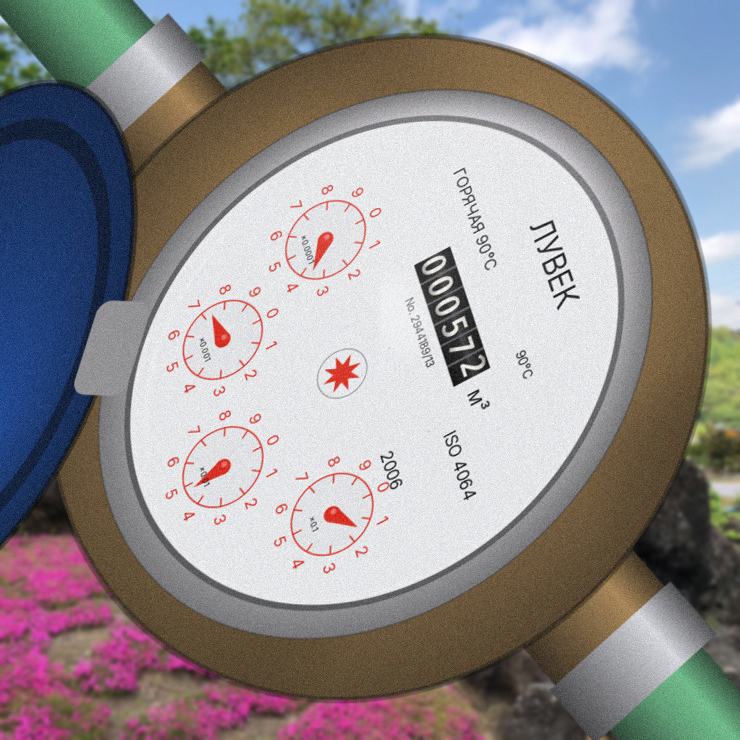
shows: 572.1473 m³
